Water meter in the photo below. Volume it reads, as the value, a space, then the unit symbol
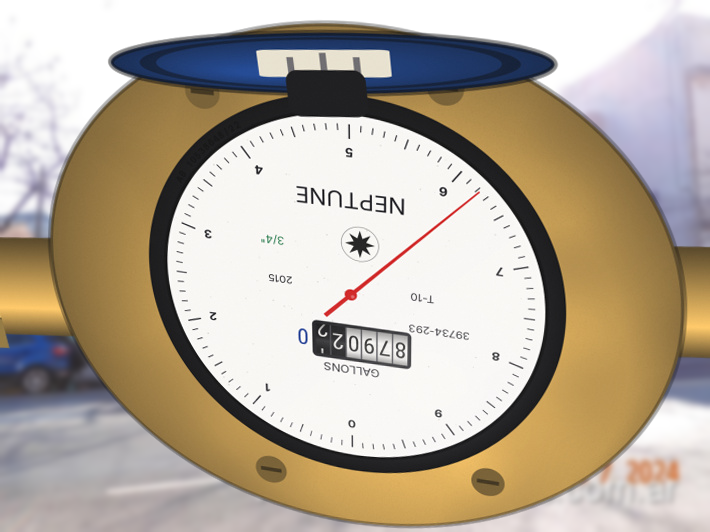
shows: 8790216.2 gal
